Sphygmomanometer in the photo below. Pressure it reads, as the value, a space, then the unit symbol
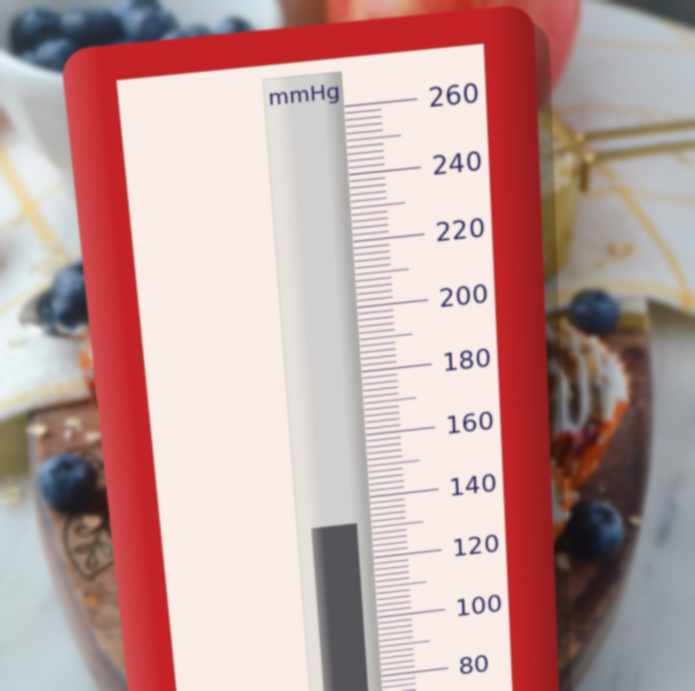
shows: 132 mmHg
